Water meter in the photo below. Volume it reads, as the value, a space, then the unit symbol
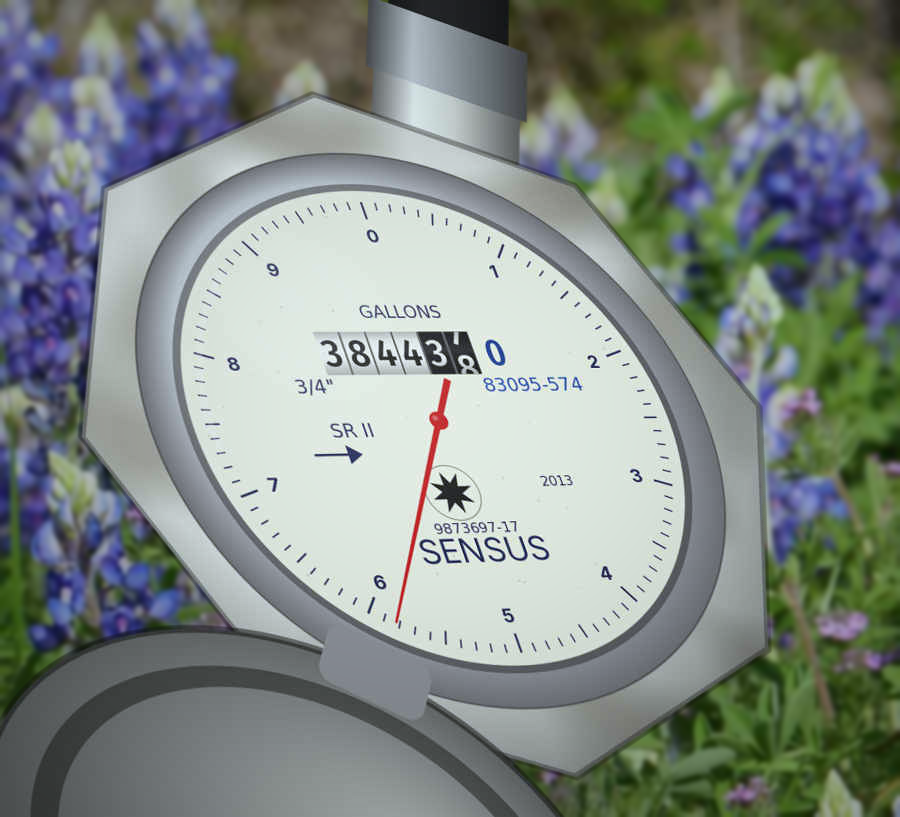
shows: 3844375.8 gal
